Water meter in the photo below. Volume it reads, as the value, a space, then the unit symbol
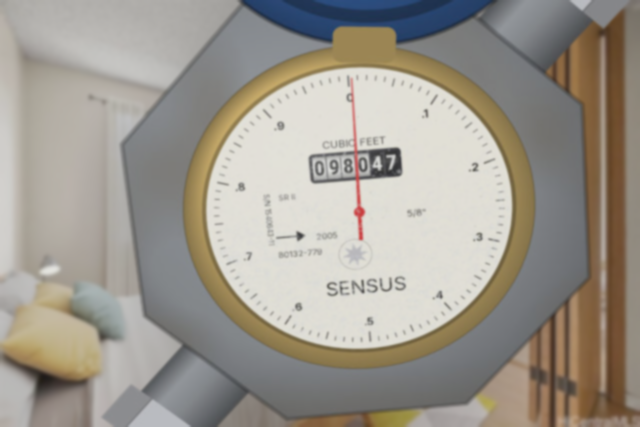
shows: 98047.00 ft³
